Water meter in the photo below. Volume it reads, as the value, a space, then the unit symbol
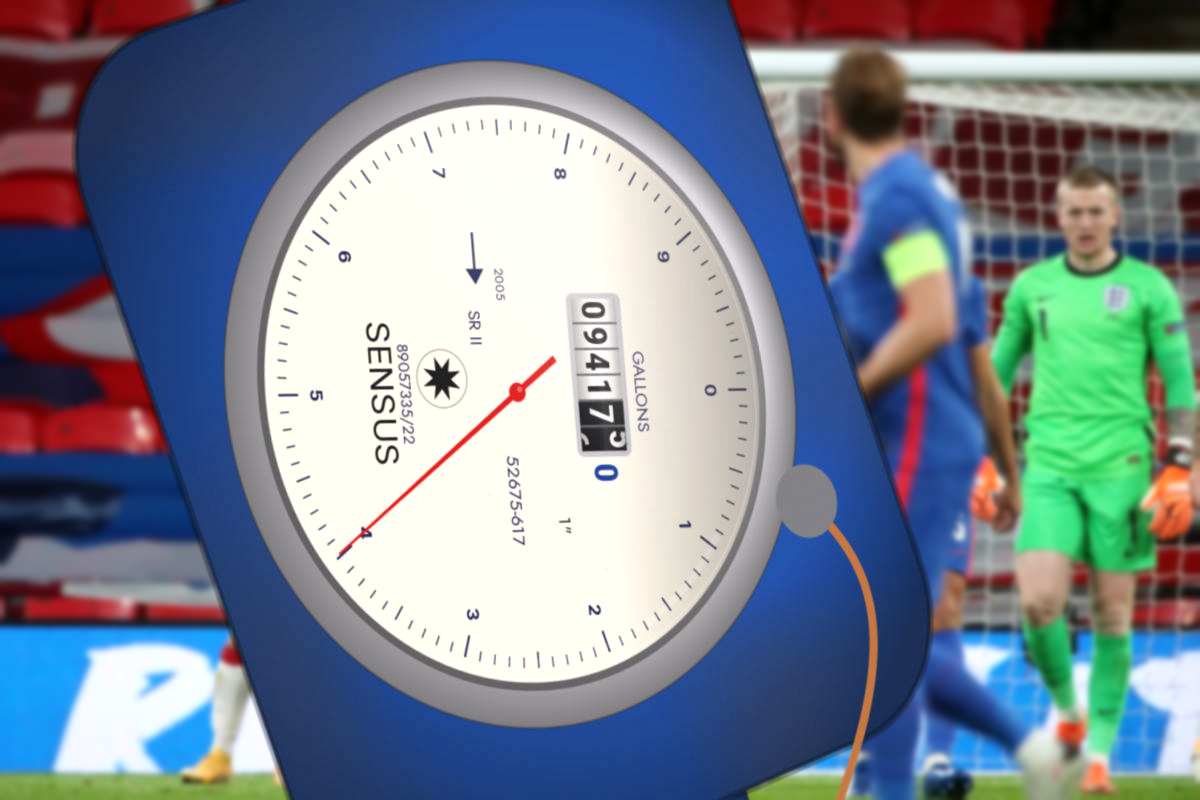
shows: 941754.0 gal
